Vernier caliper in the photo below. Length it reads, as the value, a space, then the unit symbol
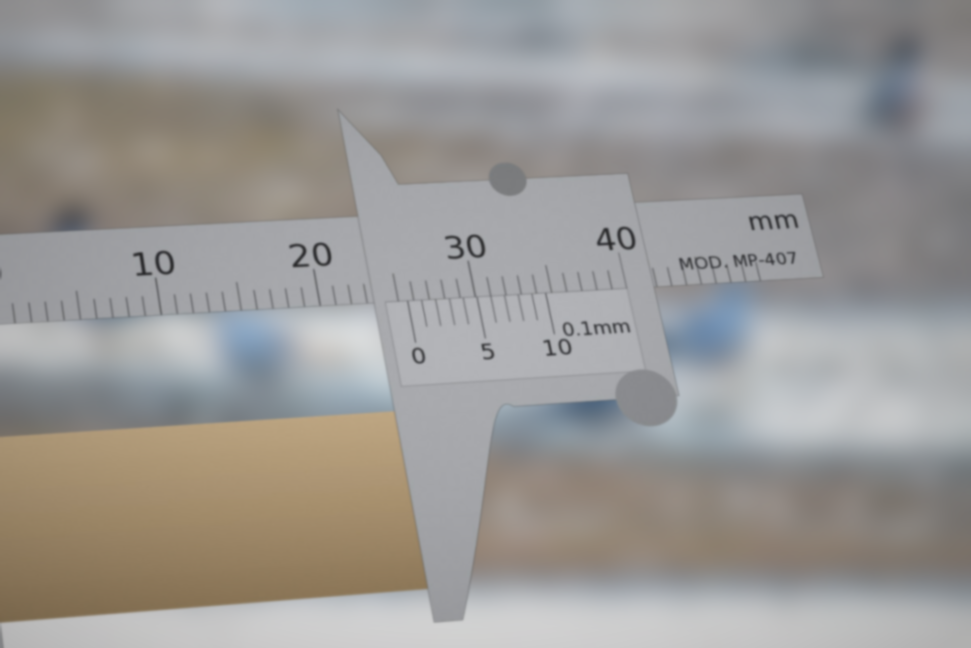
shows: 25.6 mm
